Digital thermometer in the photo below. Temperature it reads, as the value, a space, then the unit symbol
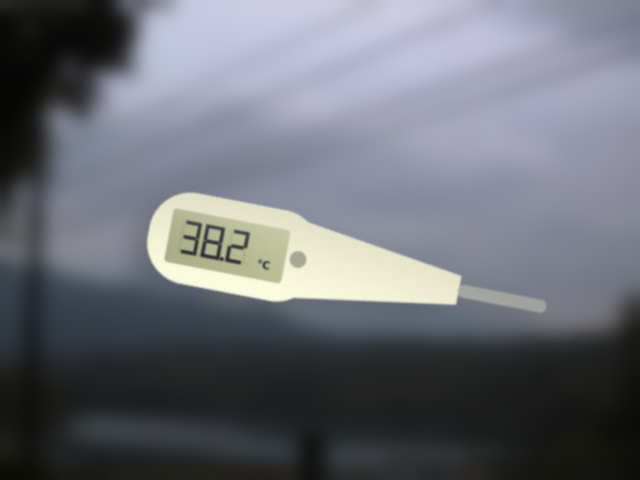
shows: 38.2 °C
